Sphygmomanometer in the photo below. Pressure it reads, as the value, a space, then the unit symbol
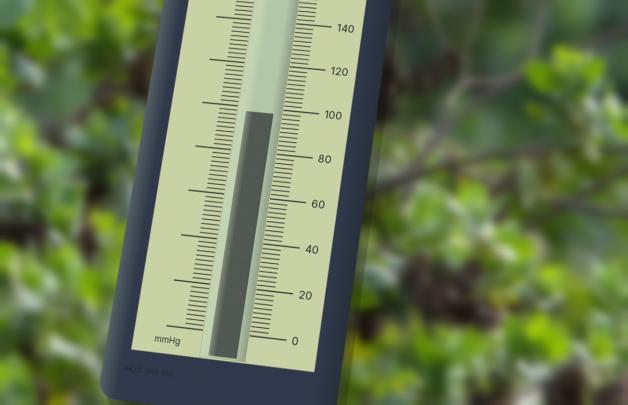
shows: 98 mmHg
